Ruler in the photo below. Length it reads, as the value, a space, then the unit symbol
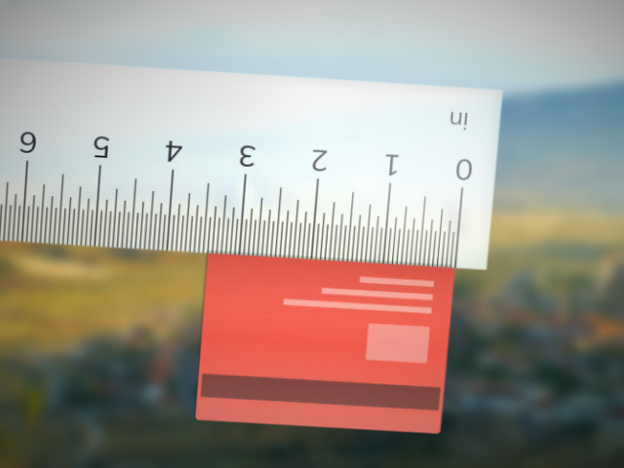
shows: 3.4375 in
